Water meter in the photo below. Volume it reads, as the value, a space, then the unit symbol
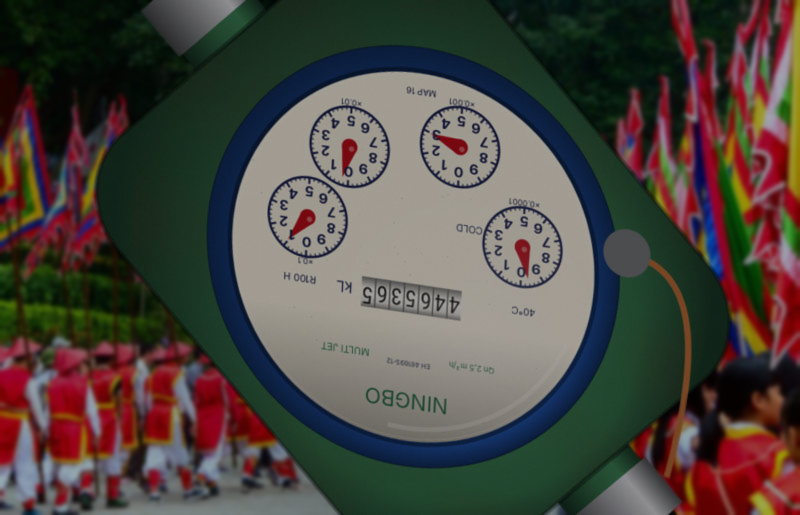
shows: 4465365.1029 kL
